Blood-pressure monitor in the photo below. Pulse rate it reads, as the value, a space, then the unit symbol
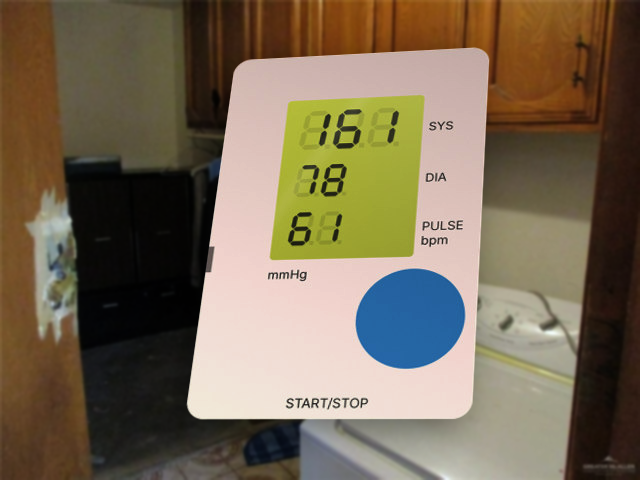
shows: 61 bpm
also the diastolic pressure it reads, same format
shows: 78 mmHg
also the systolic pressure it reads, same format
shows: 161 mmHg
